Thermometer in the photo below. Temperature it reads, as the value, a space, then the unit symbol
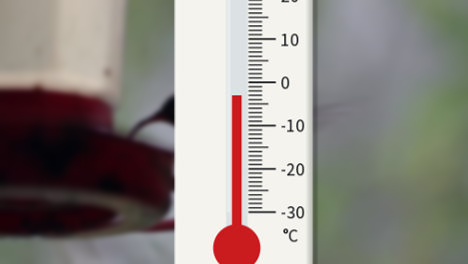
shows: -3 °C
